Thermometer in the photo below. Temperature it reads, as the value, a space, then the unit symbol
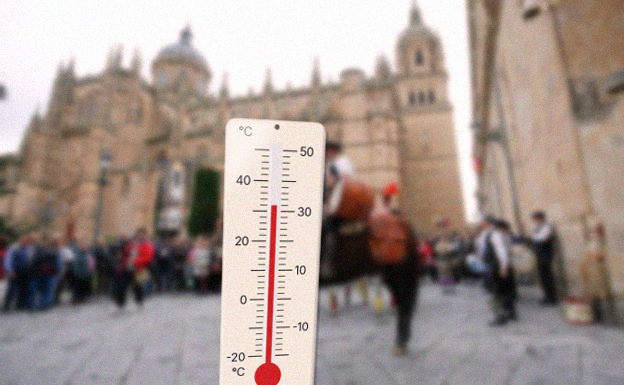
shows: 32 °C
